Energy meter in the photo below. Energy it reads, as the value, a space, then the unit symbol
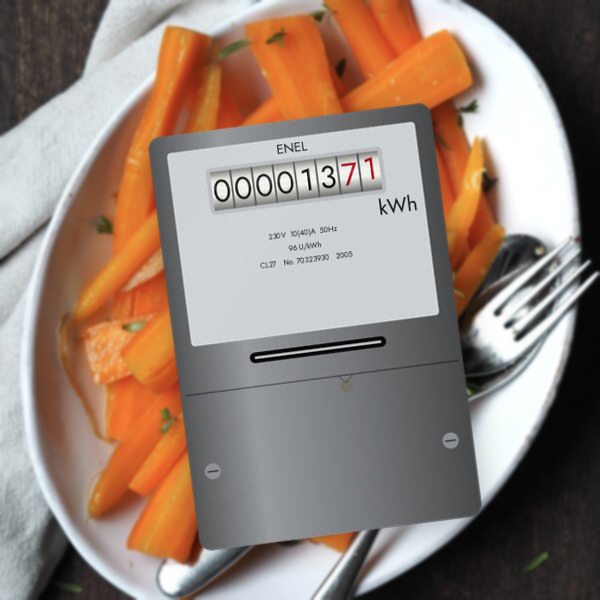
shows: 13.71 kWh
